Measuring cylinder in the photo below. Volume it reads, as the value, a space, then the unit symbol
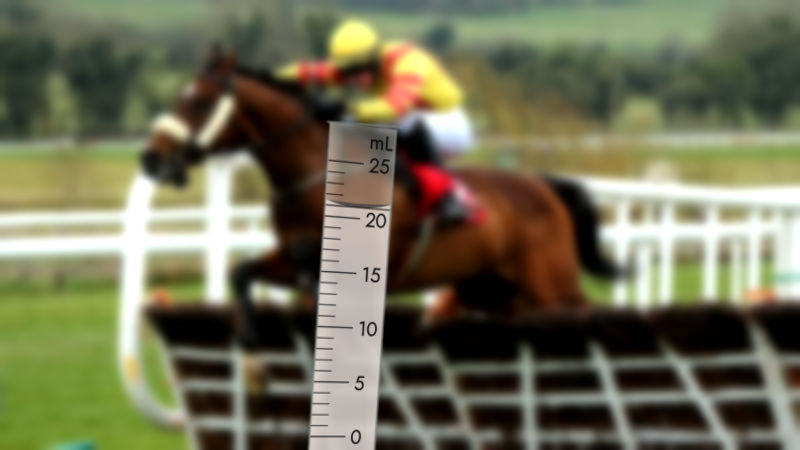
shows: 21 mL
